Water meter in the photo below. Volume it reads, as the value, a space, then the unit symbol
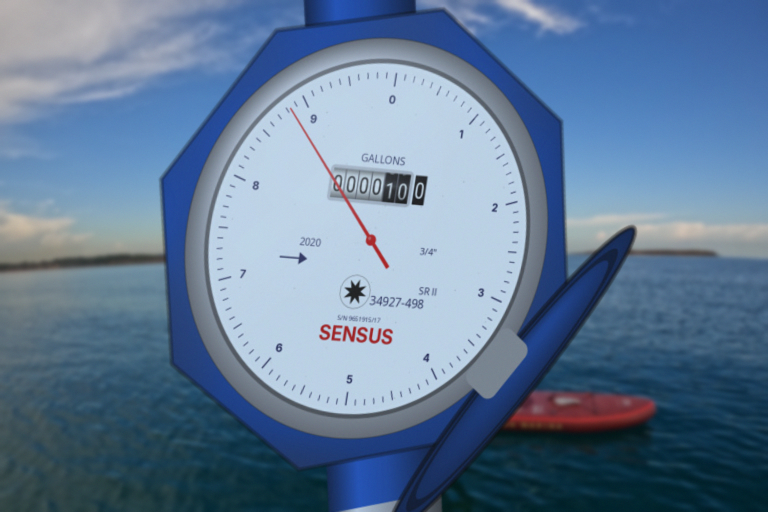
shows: 98.8 gal
